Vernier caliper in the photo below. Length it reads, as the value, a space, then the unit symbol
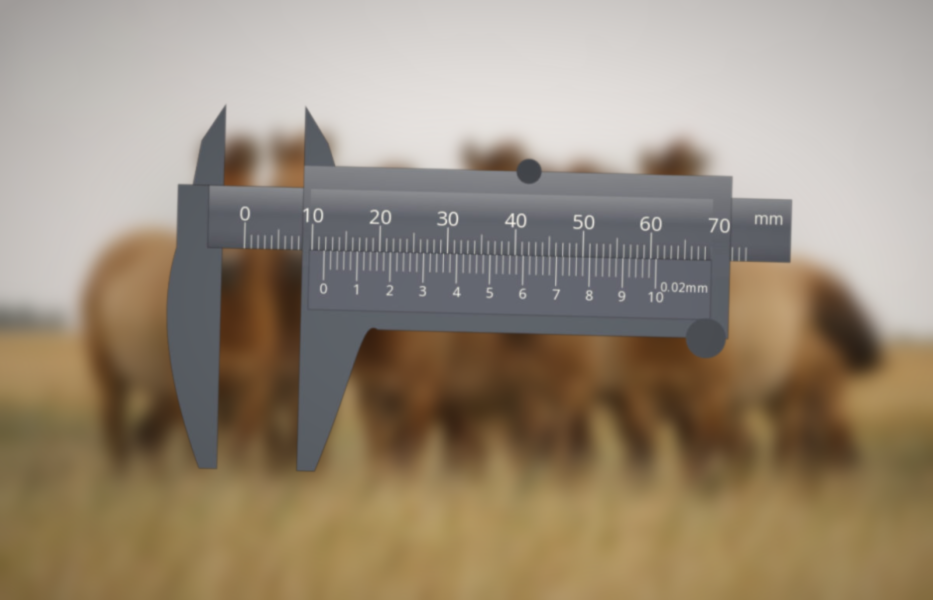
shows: 11.8 mm
